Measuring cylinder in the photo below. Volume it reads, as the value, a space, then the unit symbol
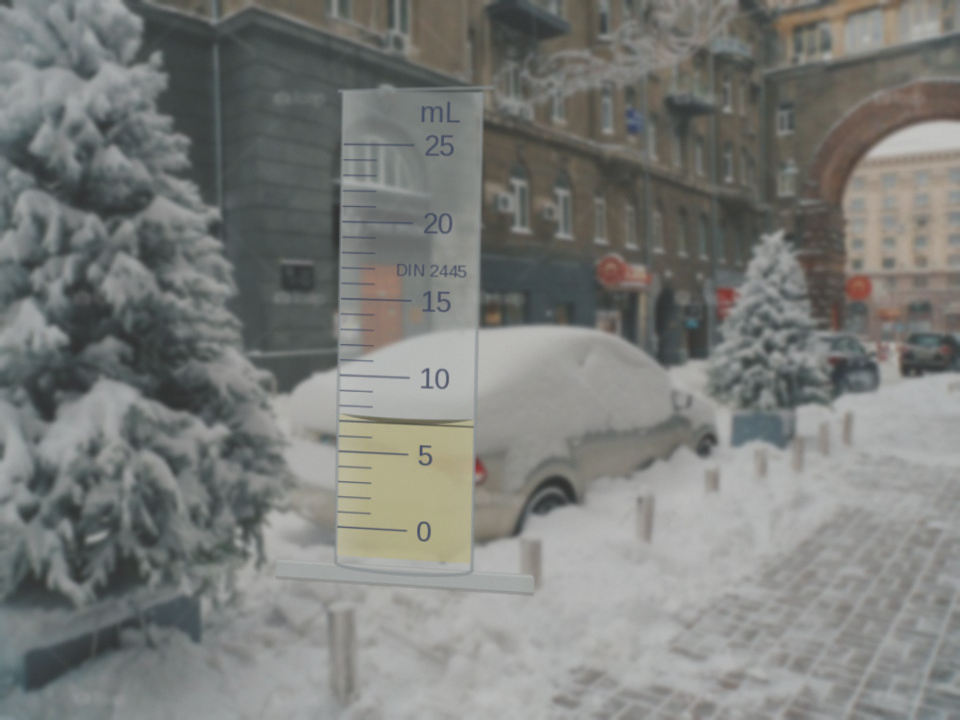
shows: 7 mL
